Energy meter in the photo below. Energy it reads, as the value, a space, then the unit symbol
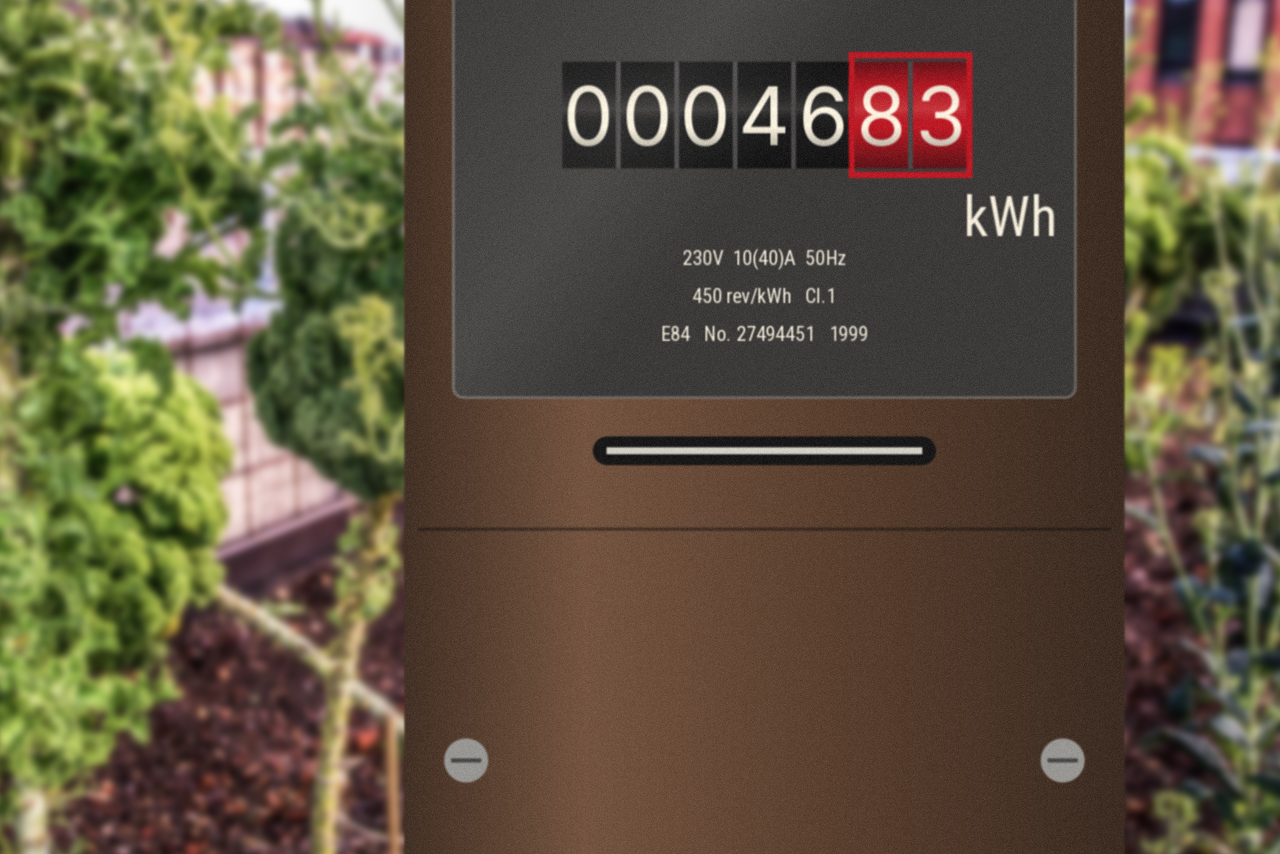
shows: 46.83 kWh
